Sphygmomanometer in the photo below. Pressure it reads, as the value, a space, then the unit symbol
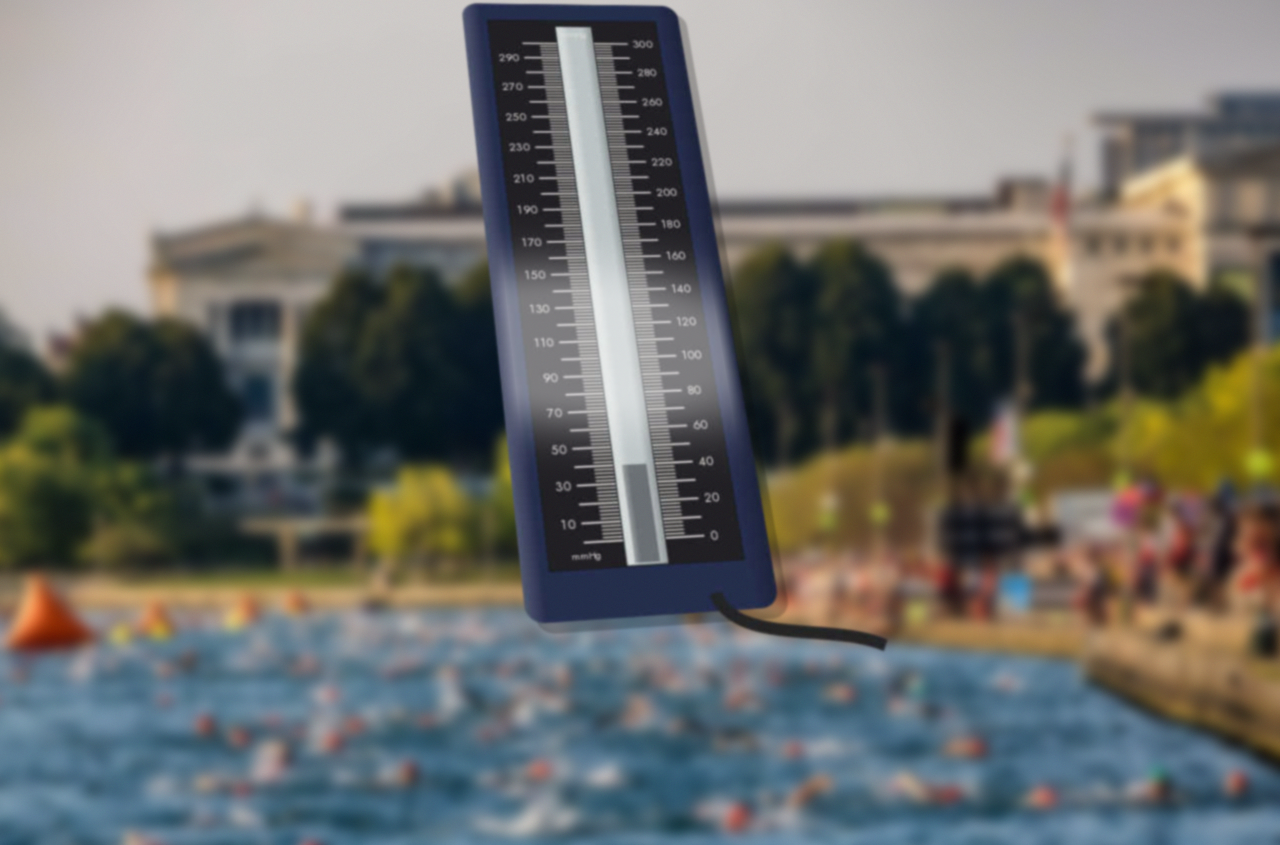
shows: 40 mmHg
